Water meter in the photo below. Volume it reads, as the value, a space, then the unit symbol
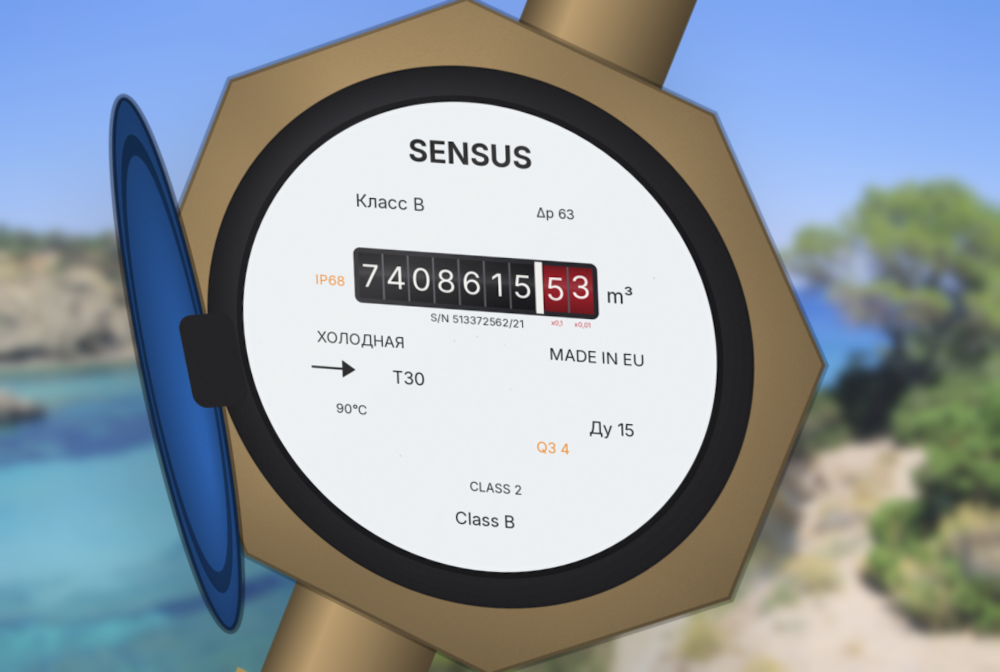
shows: 7408615.53 m³
